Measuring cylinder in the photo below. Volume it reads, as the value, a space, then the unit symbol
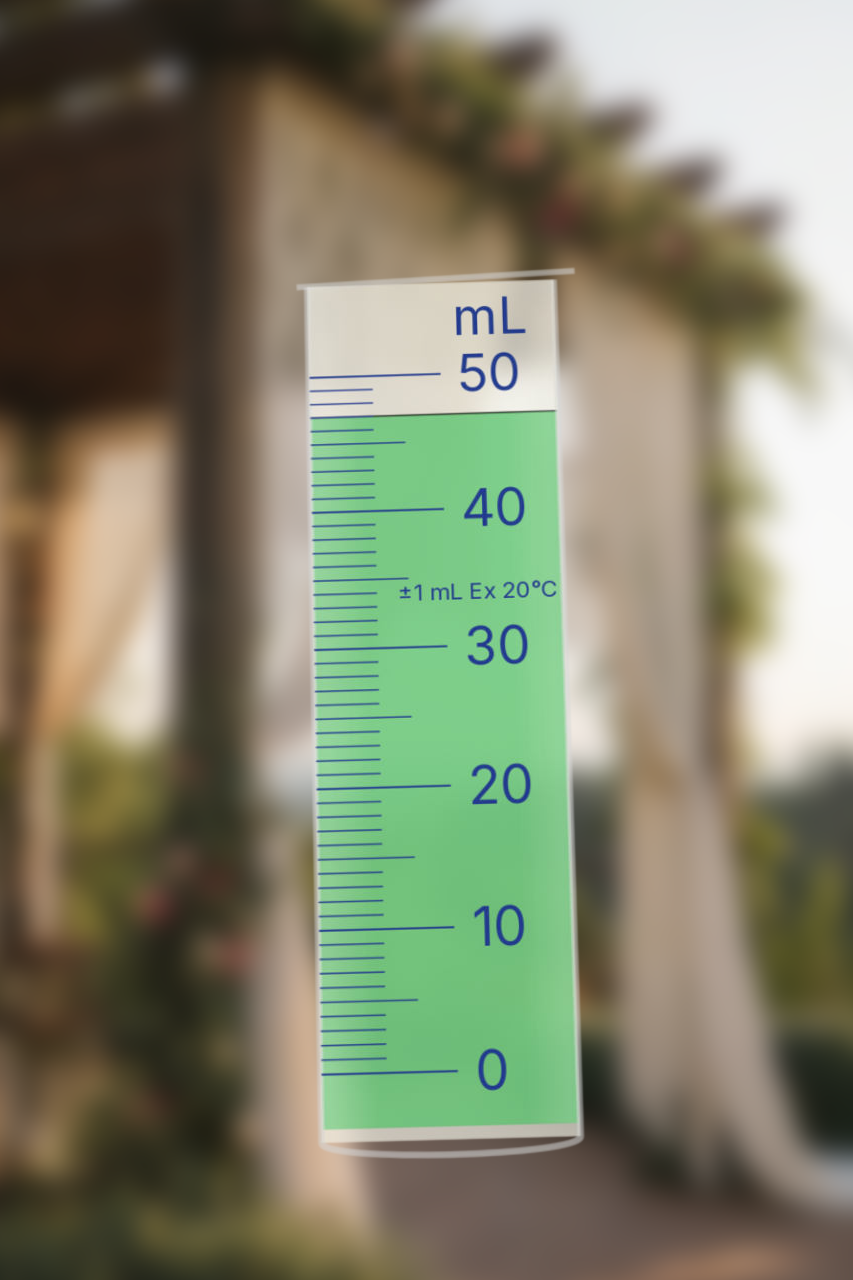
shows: 47 mL
